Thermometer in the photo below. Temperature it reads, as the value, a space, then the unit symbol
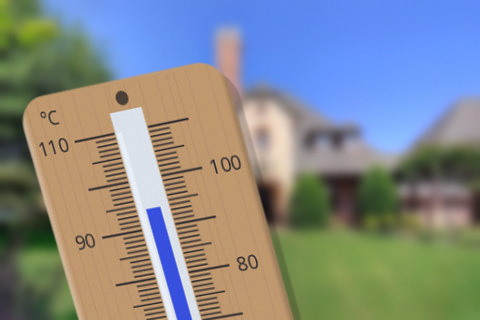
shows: 94 °C
